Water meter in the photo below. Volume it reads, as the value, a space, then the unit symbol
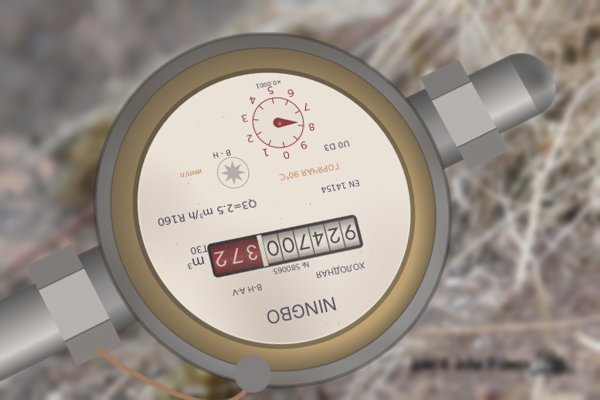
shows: 924700.3727 m³
